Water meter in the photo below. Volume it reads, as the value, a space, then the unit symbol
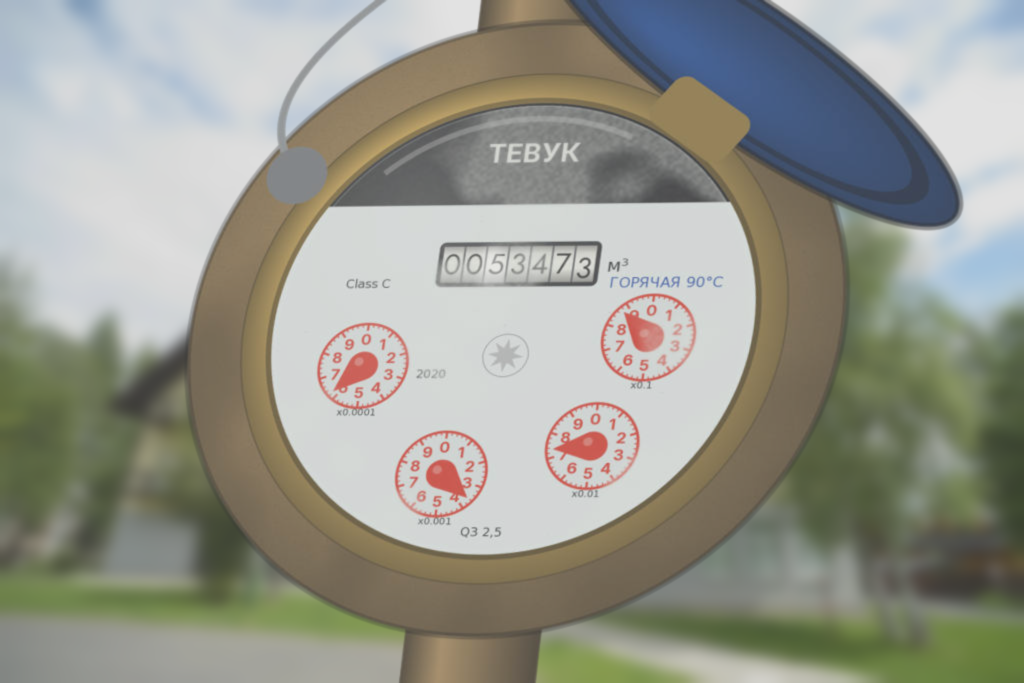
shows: 53472.8736 m³
